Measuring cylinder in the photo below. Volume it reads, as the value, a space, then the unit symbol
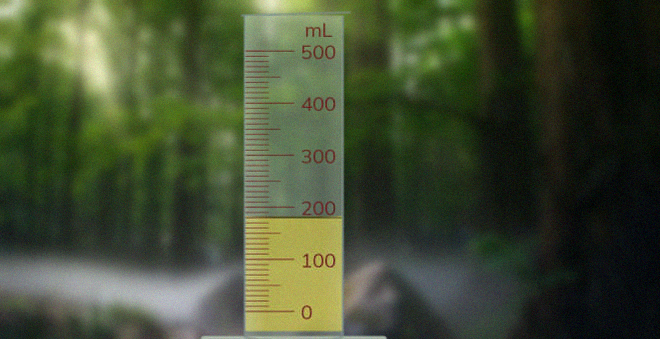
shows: 180 mL
